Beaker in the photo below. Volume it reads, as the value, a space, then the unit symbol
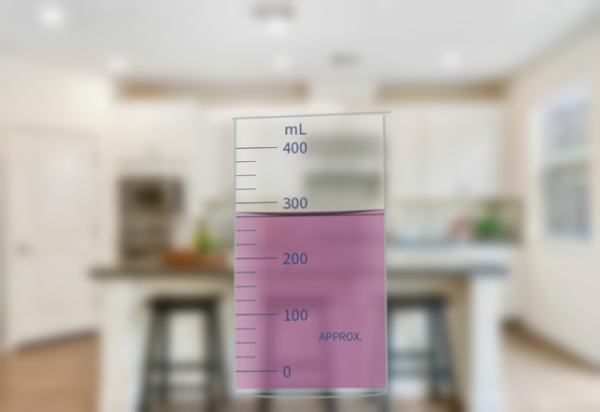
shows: 275 mL
